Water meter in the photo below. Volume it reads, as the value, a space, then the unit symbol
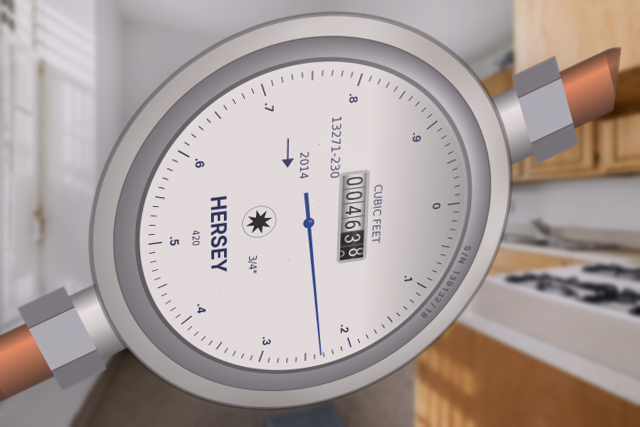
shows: 4638.23 ft³
